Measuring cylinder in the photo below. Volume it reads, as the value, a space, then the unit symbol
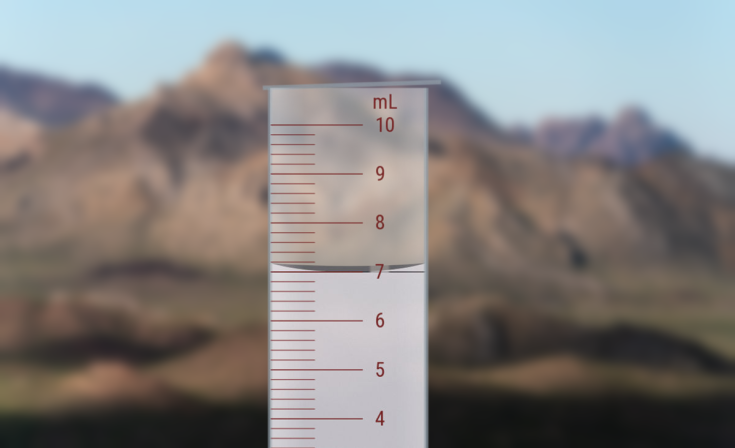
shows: 7 mL
